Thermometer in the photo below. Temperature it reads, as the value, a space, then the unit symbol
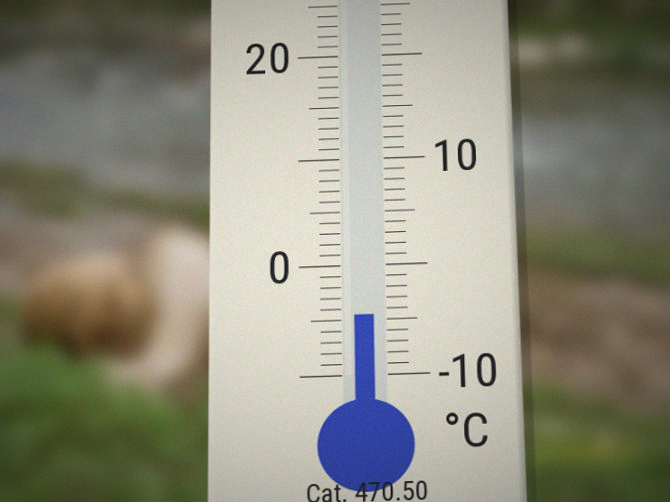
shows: -4.5 °C
